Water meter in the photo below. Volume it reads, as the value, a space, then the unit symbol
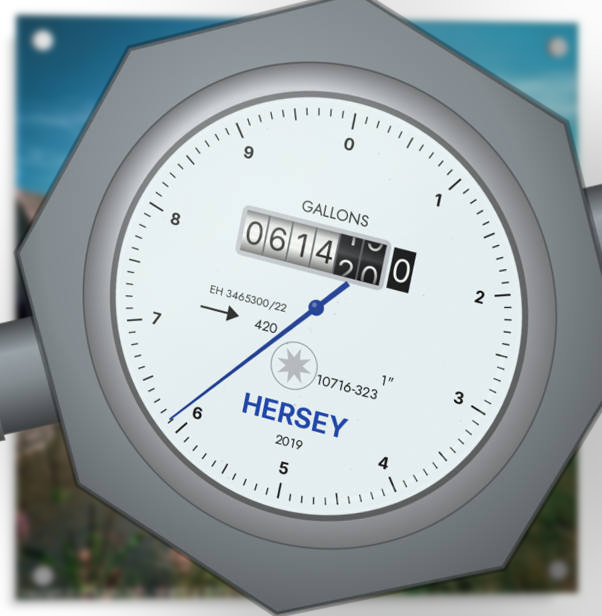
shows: 614196.1 gal
